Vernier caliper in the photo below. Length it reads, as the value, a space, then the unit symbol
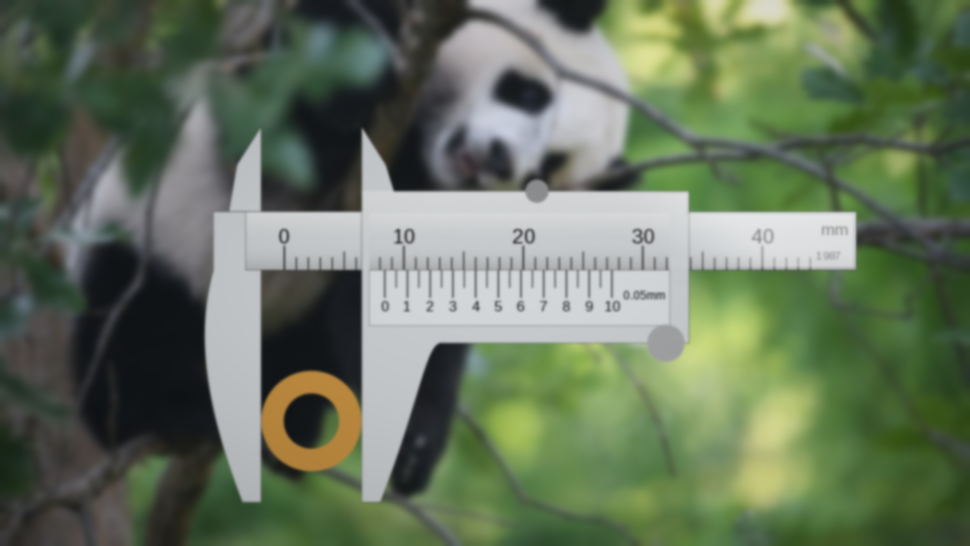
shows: 8.4 mm
